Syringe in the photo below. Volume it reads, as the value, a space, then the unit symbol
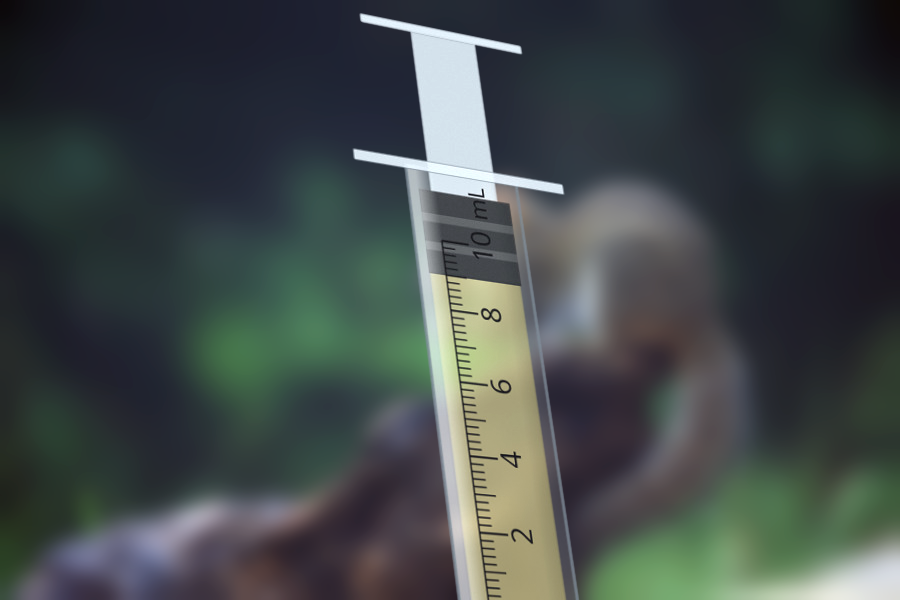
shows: 9 mL
